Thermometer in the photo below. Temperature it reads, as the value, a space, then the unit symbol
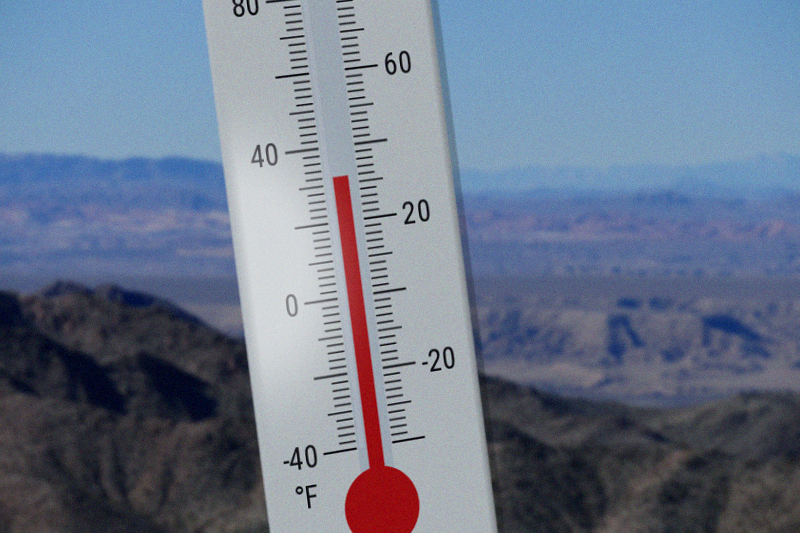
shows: 32 °F
